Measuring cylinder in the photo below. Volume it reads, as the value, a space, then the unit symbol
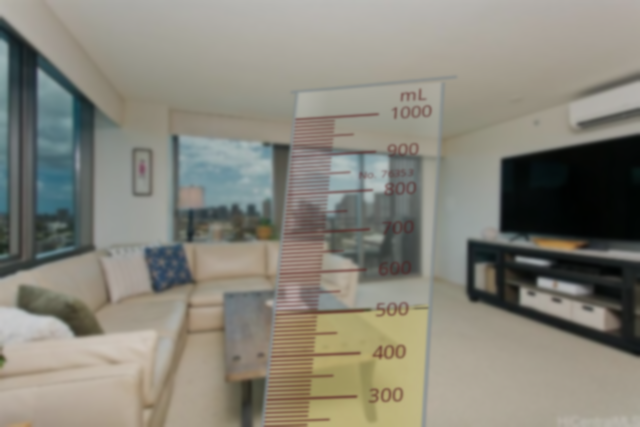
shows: 500 mL
